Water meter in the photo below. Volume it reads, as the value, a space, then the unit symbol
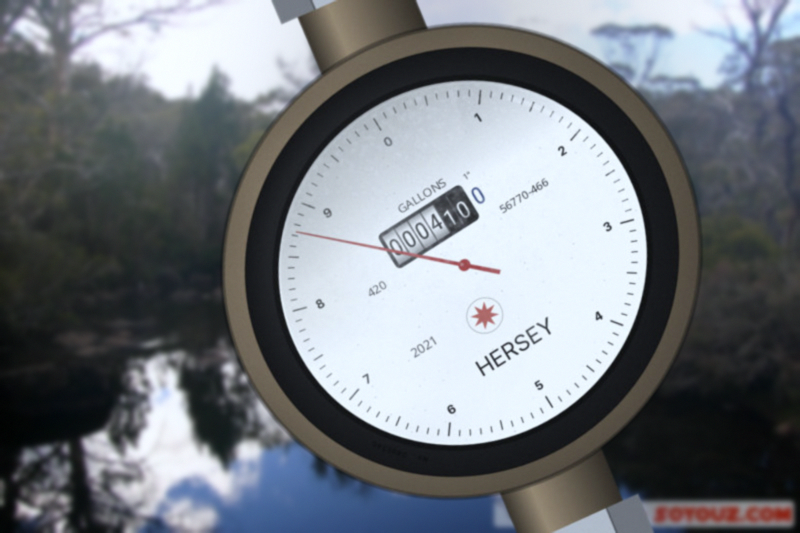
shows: 4098.7 gal
